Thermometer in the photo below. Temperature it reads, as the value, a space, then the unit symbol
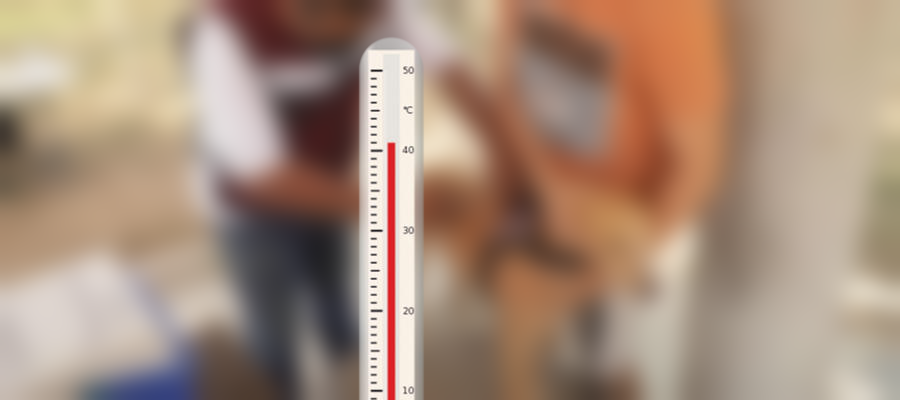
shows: 41 °C
